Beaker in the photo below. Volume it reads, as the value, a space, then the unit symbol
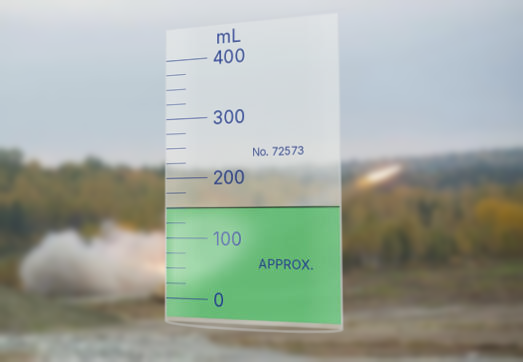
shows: 150 mL
